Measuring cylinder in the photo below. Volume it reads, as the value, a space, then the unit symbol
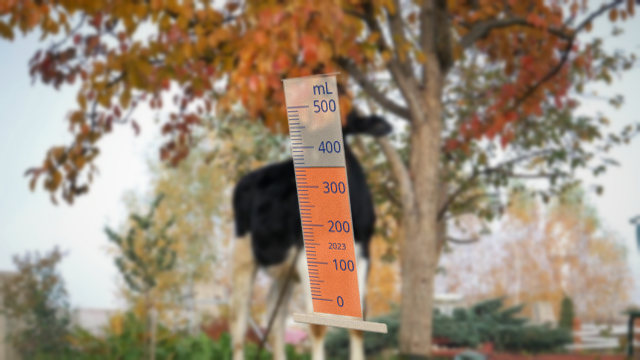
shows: 350 mL
